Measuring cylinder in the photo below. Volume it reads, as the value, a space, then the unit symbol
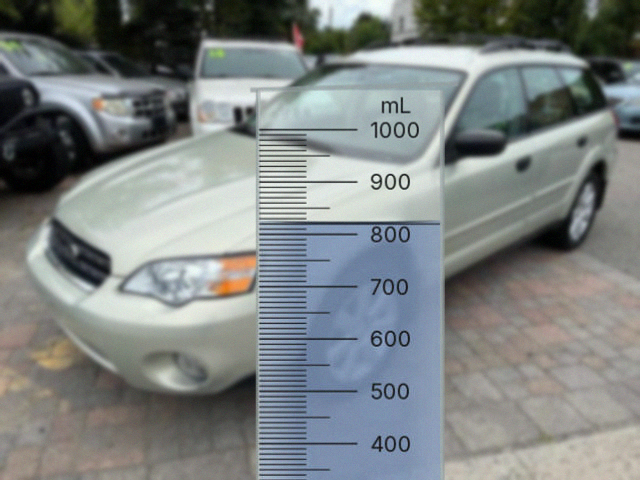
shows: 820 mL
